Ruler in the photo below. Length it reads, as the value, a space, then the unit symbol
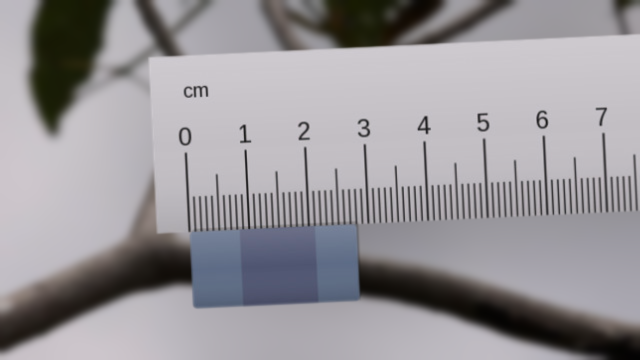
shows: 2.8 cm
